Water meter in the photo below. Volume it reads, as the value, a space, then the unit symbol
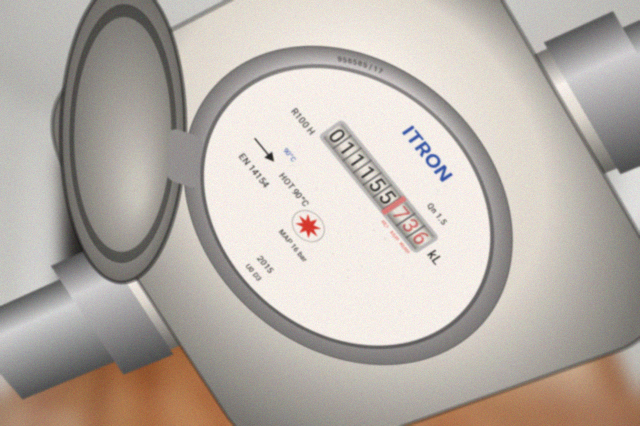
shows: 11155.736 kL
